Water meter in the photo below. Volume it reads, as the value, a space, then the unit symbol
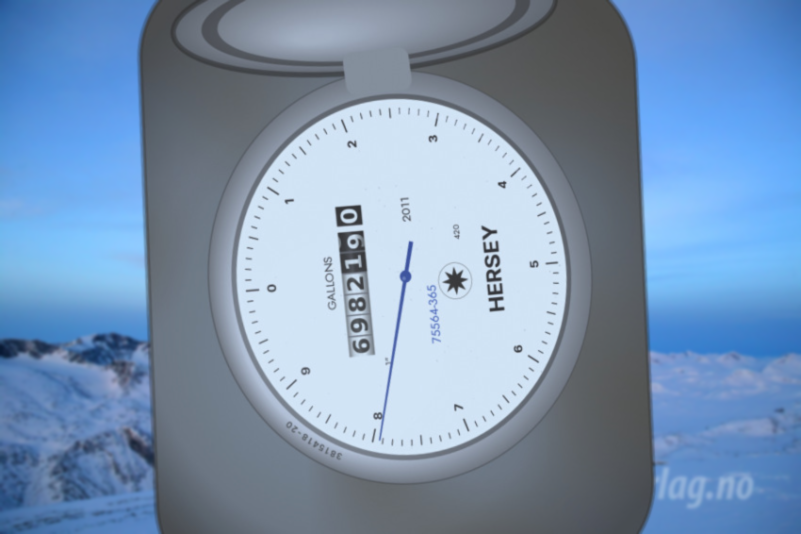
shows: 6982187.9 gal
